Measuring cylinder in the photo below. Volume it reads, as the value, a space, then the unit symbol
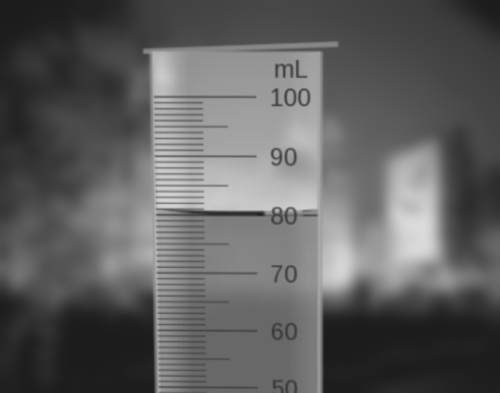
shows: 80 mL
